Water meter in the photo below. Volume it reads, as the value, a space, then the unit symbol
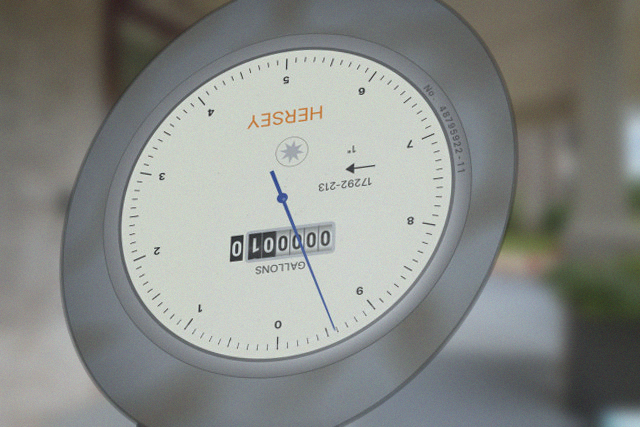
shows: 9.4 gal
